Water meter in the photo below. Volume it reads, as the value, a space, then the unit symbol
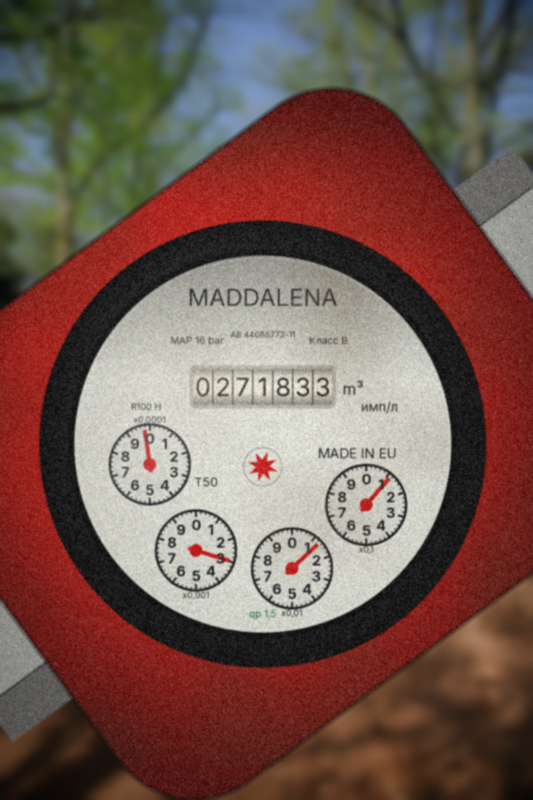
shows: 271833.1129 m³
